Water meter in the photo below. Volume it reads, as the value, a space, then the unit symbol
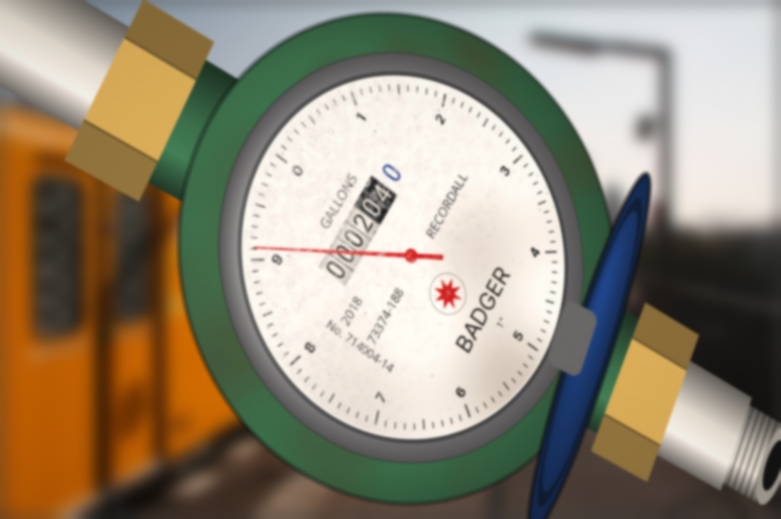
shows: 2039.1 gal
